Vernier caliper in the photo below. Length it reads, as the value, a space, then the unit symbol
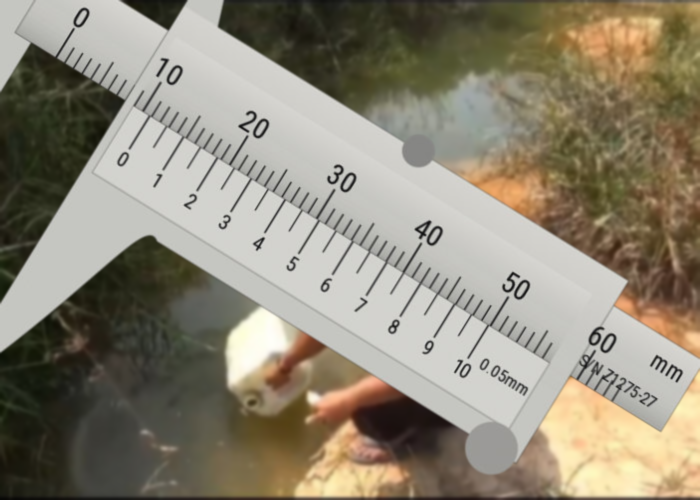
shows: 10.8 mm
